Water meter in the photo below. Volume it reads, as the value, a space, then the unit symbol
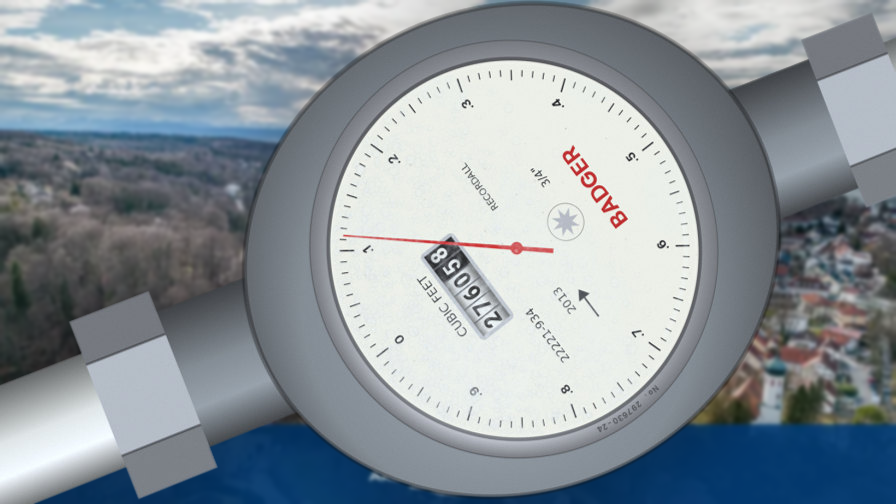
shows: 276058.11 ft³
